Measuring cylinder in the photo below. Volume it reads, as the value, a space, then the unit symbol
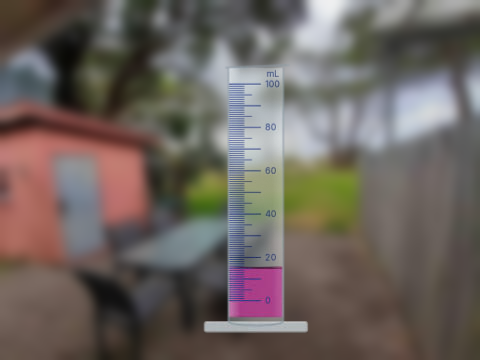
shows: 15 mL
